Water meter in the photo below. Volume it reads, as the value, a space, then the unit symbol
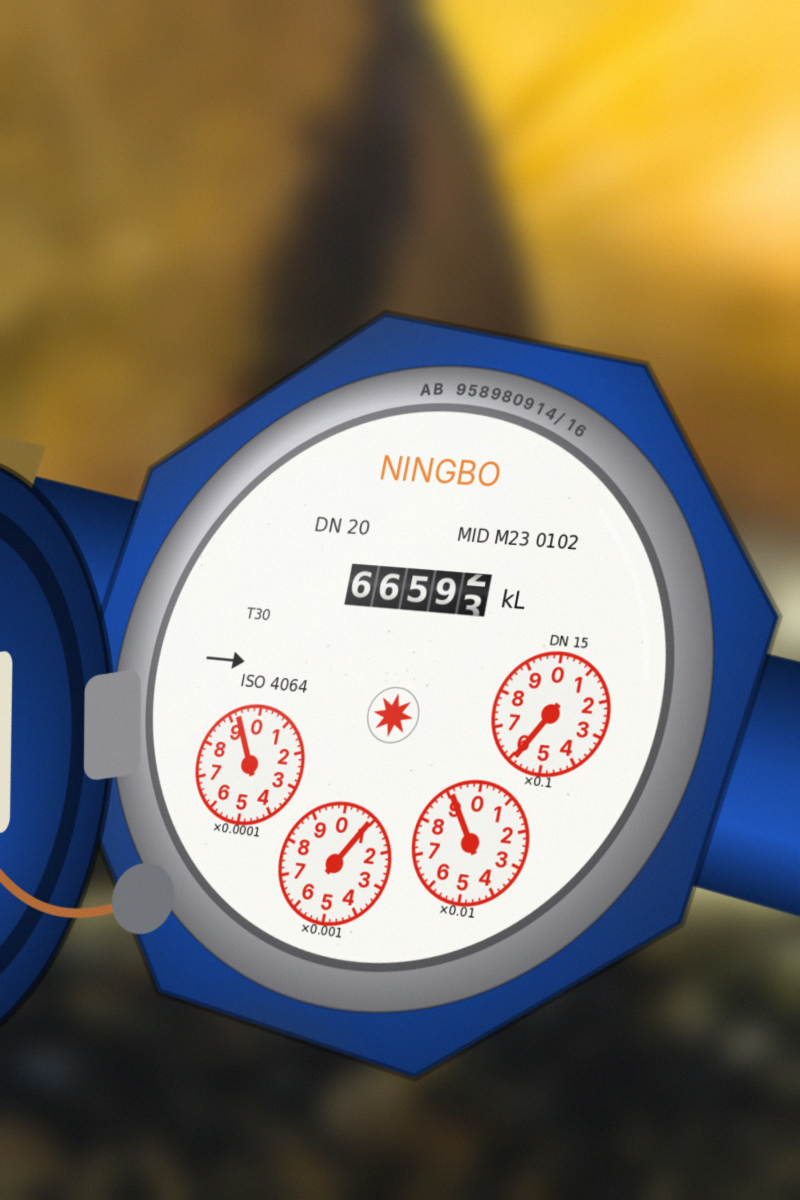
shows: 66592.5909 kL
